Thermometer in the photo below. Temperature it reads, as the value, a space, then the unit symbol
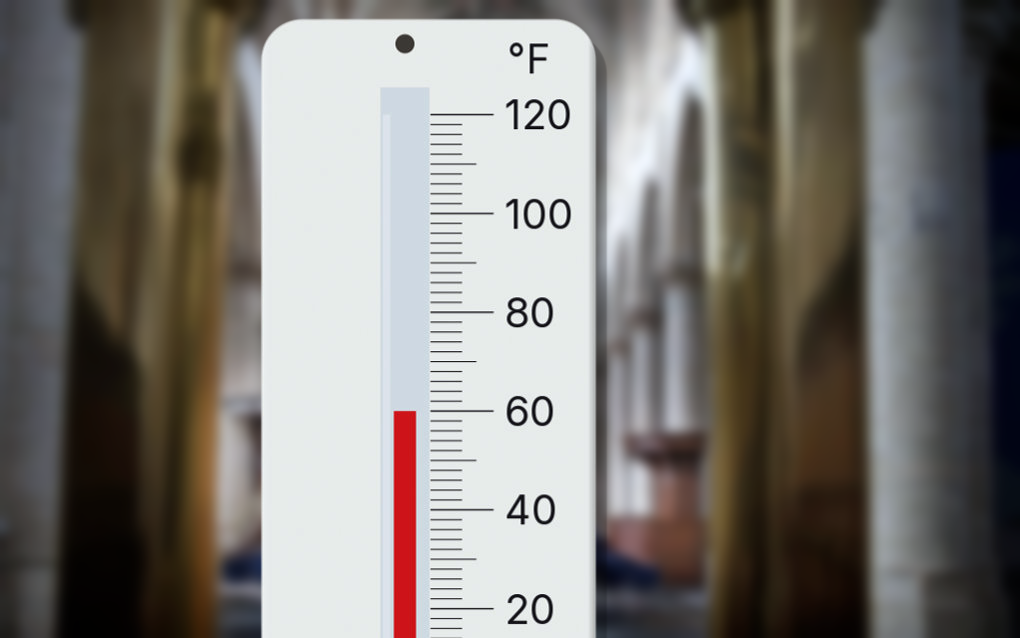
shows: 60 °F
